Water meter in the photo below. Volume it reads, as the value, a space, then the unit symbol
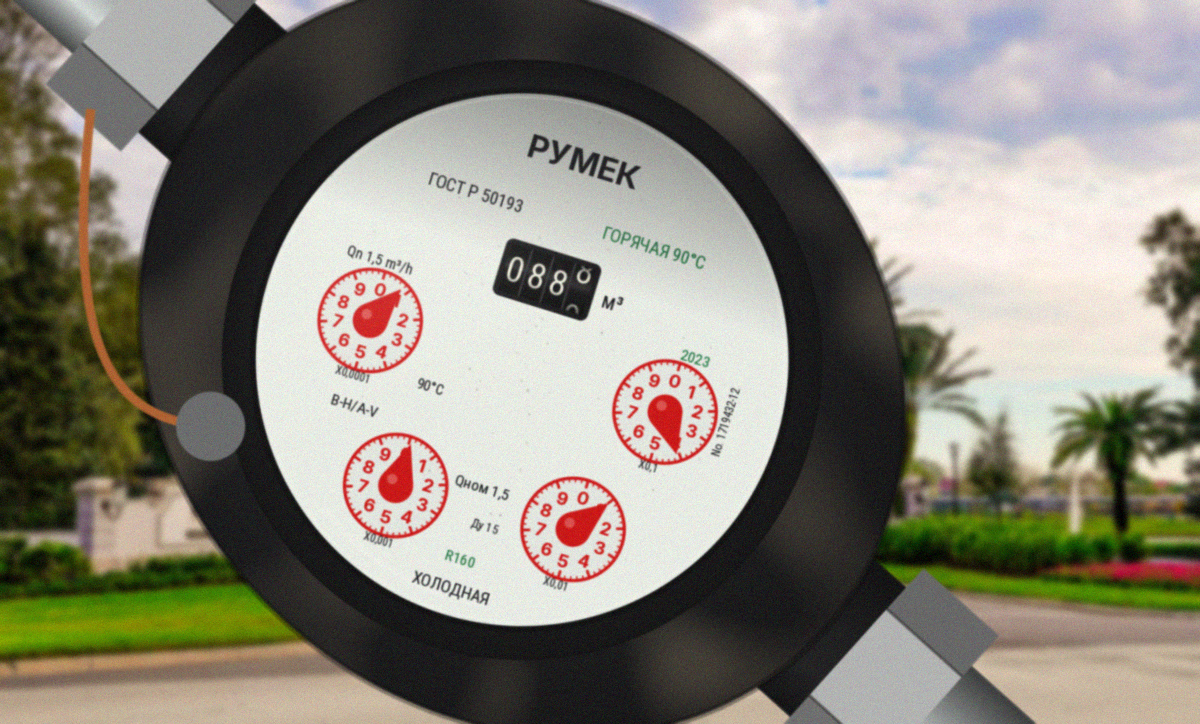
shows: 888.4100 m³
